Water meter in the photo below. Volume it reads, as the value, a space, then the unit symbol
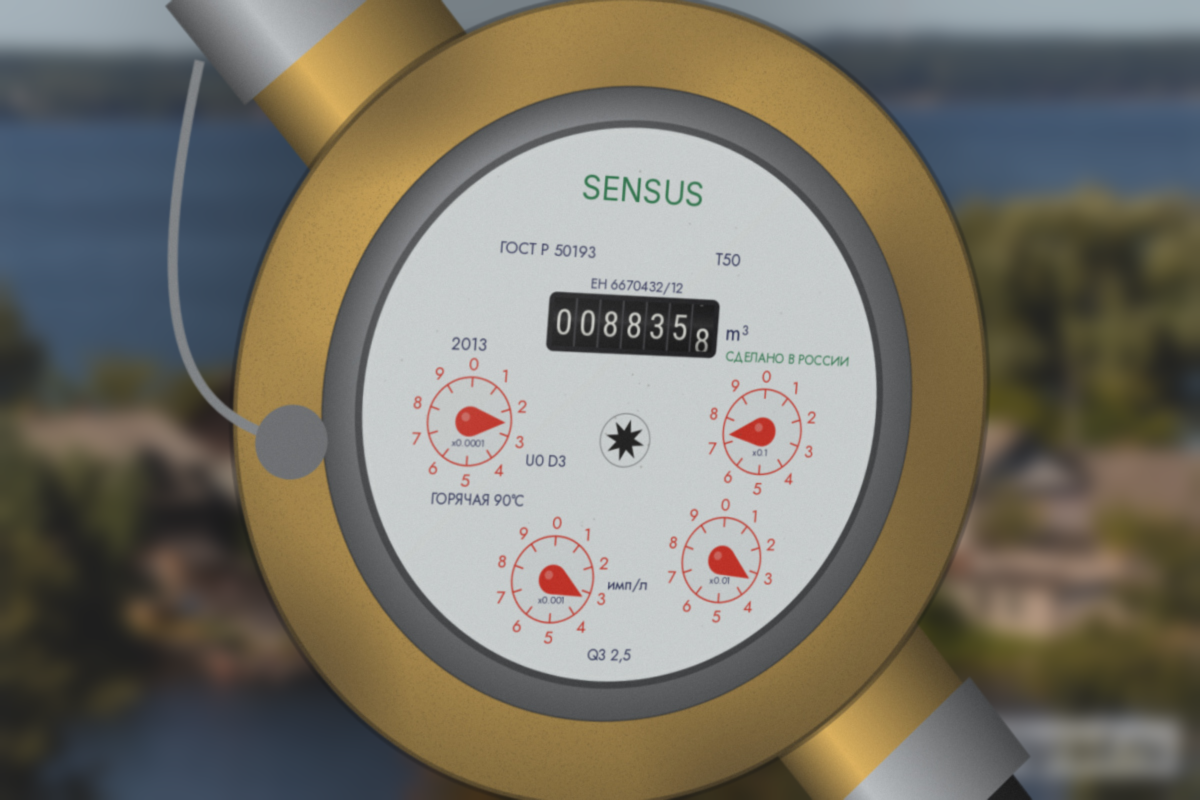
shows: 88357.7332 m³
